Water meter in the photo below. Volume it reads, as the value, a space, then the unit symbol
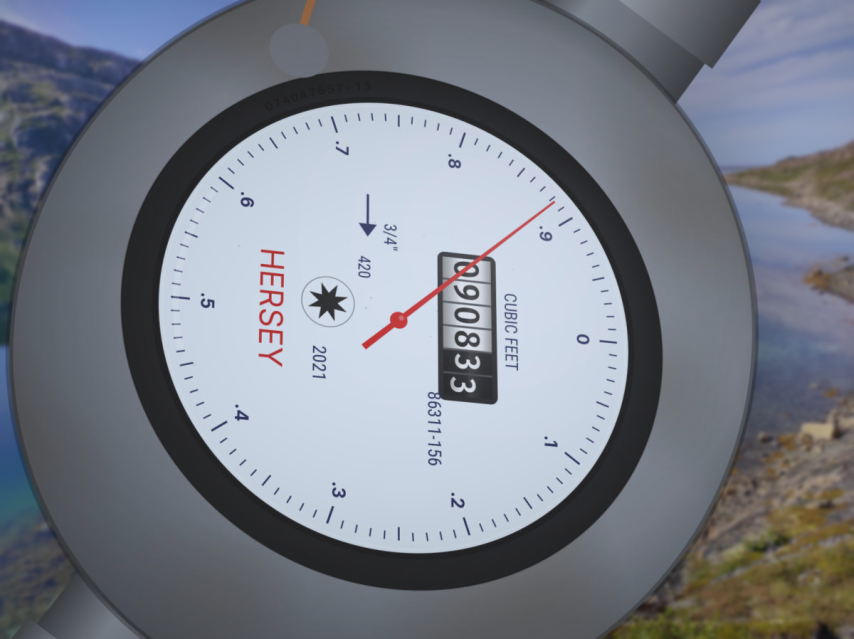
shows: 90832.88 ft³
